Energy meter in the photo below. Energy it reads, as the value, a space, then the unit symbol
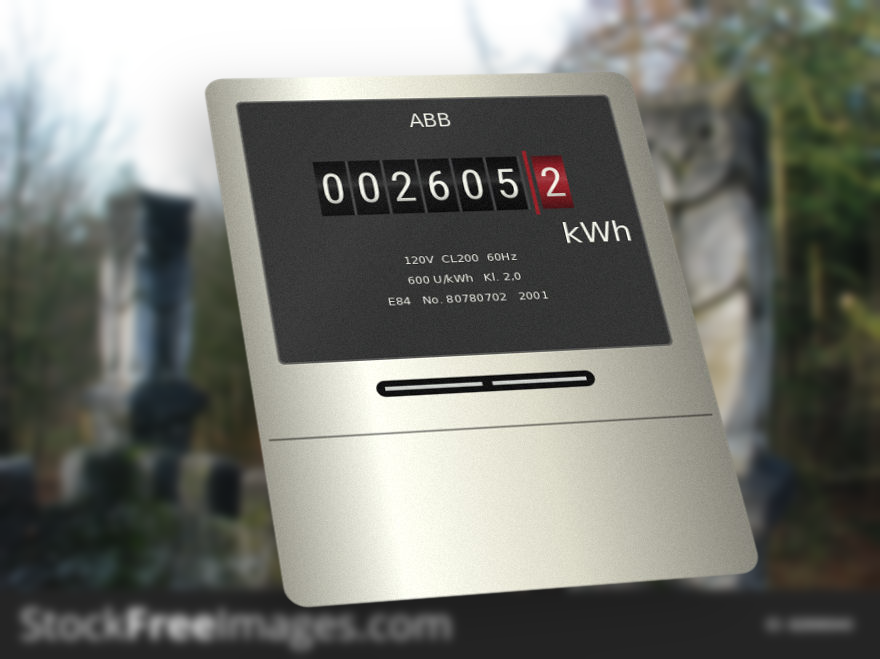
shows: 2605.2 kWh
